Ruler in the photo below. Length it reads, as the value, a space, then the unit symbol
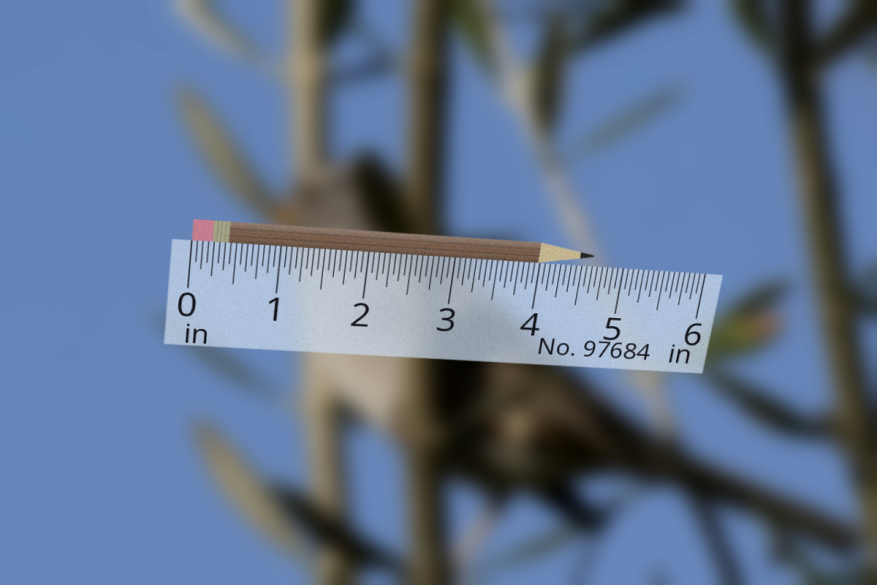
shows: 4.625 in
